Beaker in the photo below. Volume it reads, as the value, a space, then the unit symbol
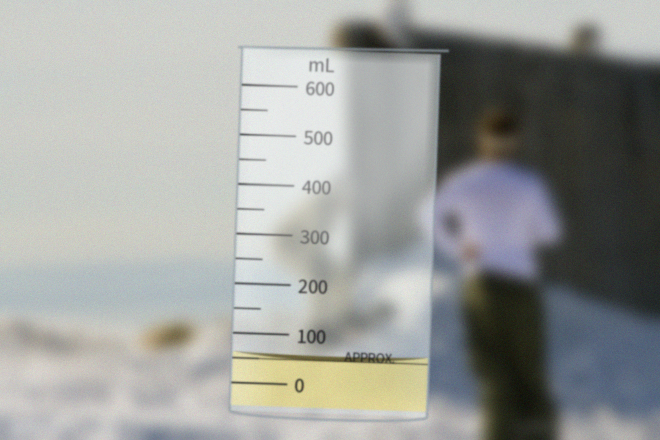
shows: 50 mL
